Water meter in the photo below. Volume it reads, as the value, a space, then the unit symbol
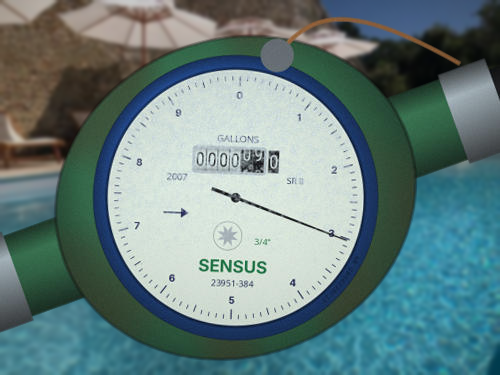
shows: 93.0 gal
